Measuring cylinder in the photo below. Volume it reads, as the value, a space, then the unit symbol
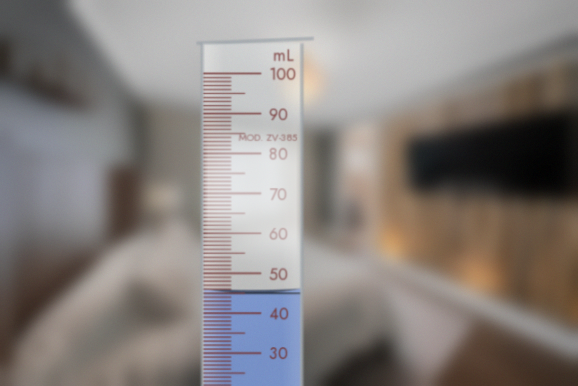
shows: 45 mL
